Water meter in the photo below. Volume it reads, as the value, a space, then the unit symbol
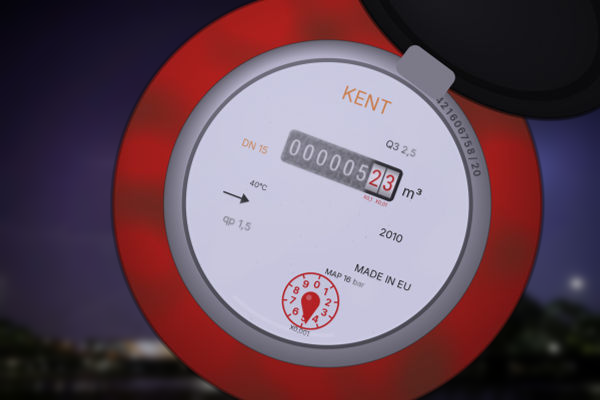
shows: 5.234 m³
